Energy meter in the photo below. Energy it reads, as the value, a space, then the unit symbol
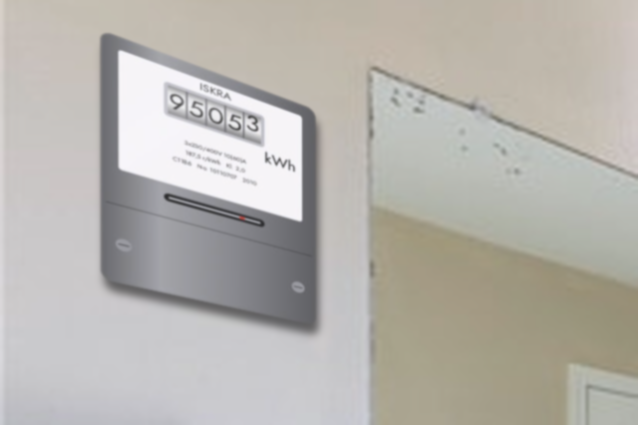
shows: 95053 kWh
